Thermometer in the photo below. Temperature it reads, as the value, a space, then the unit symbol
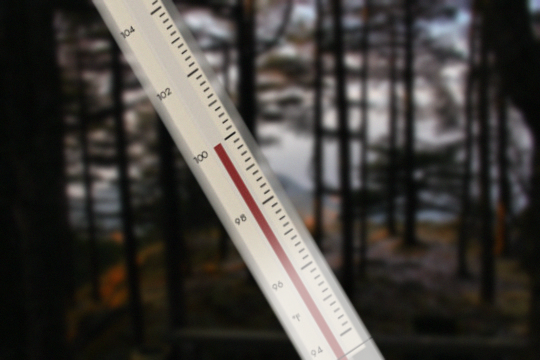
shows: 100 °F
